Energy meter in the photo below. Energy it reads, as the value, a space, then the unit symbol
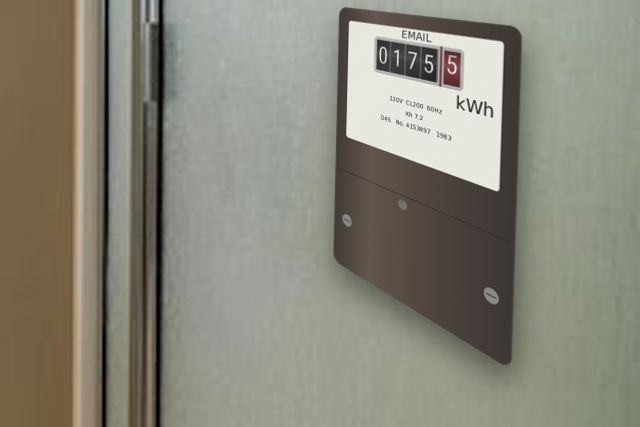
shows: 175.5 kWh
